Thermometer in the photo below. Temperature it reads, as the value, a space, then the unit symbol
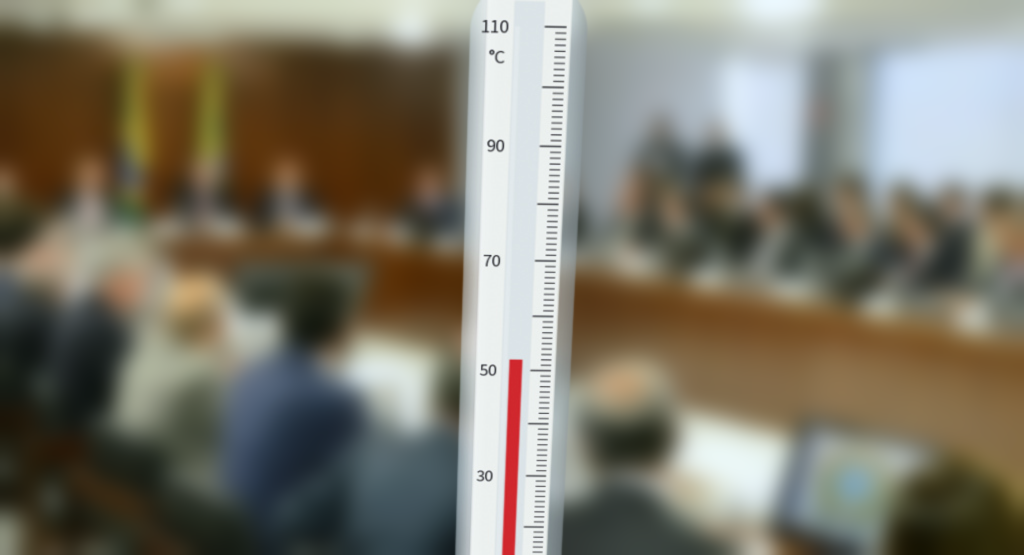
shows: 52 °C
